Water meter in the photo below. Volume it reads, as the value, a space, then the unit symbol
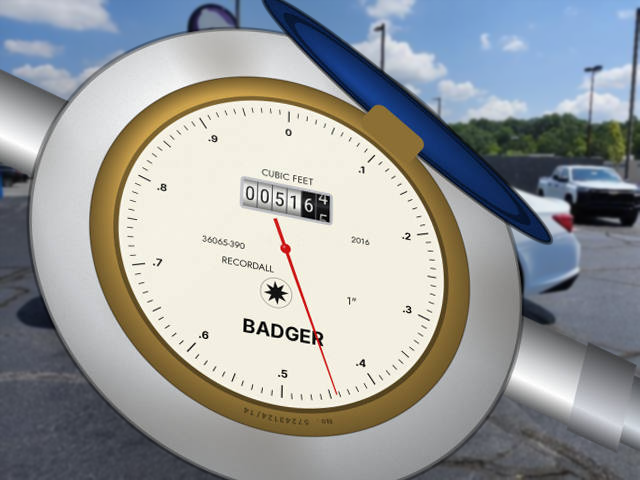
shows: 5164.44 ft³
